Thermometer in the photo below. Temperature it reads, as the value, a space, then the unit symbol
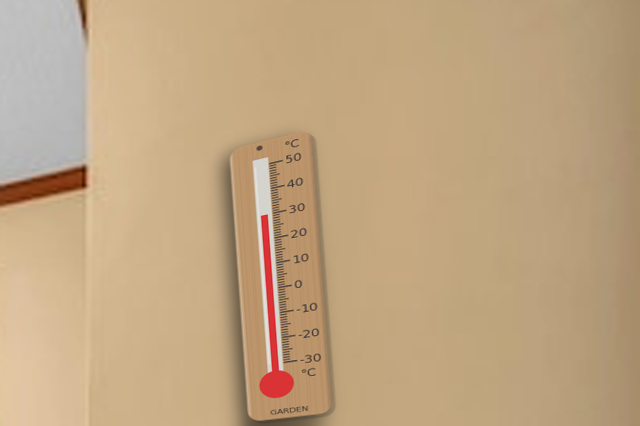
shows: 30 °C
